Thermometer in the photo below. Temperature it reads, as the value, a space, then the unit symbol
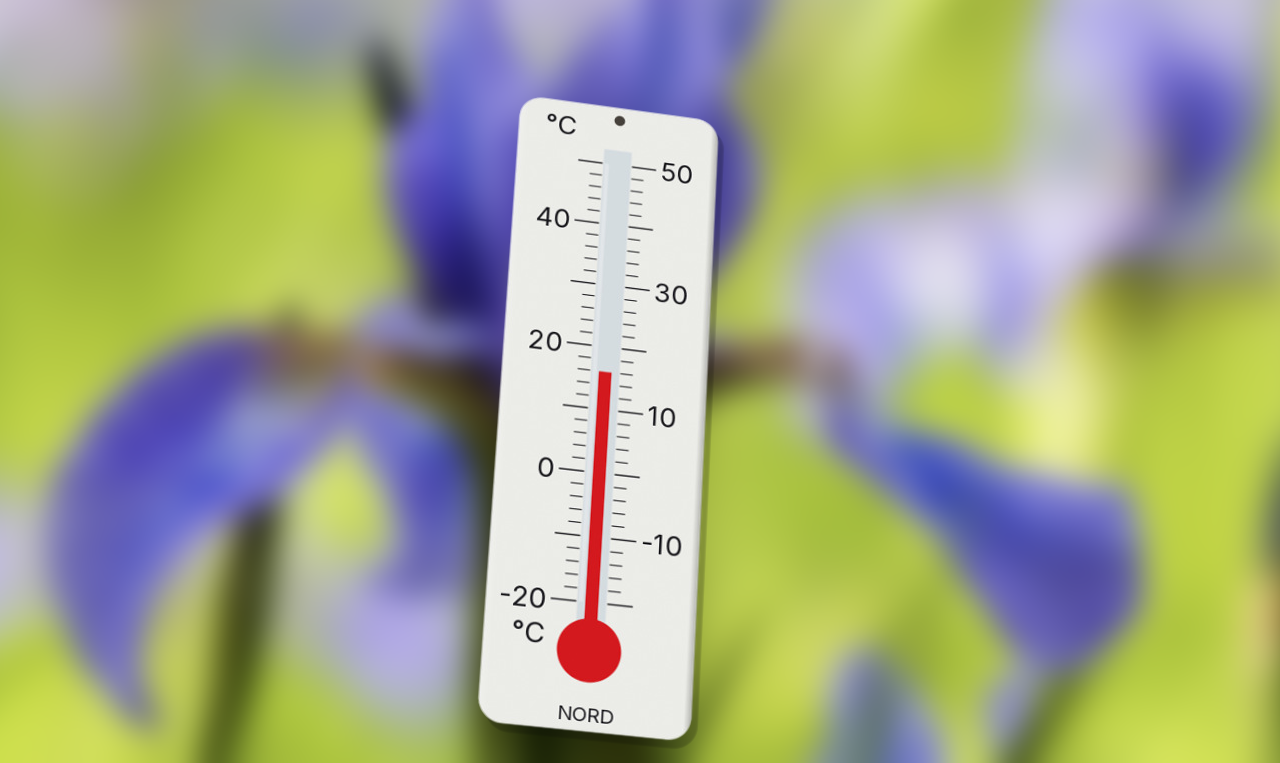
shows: 16 °C
